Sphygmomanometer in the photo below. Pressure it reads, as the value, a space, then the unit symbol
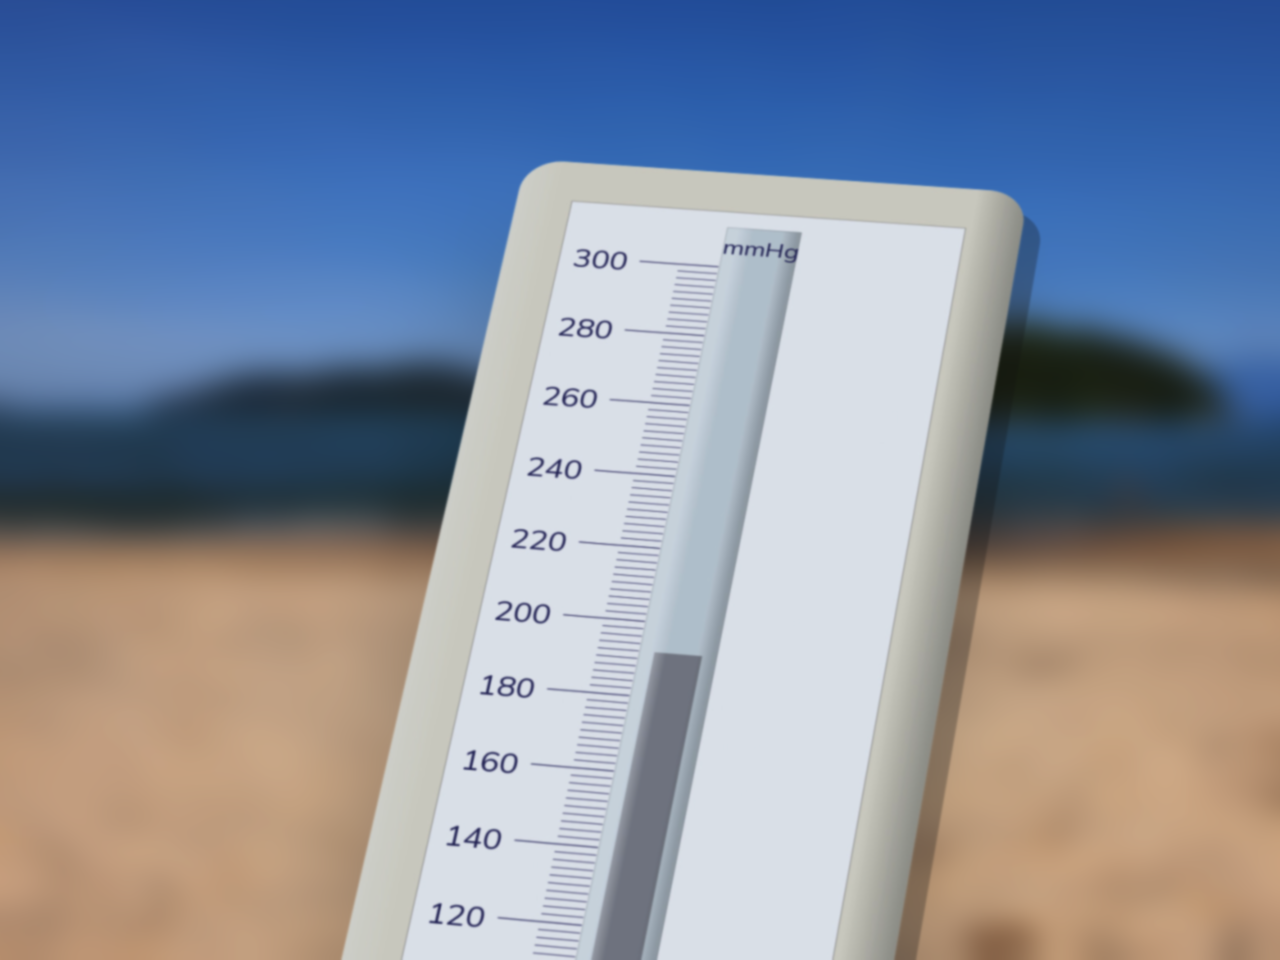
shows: 192 mmHg
